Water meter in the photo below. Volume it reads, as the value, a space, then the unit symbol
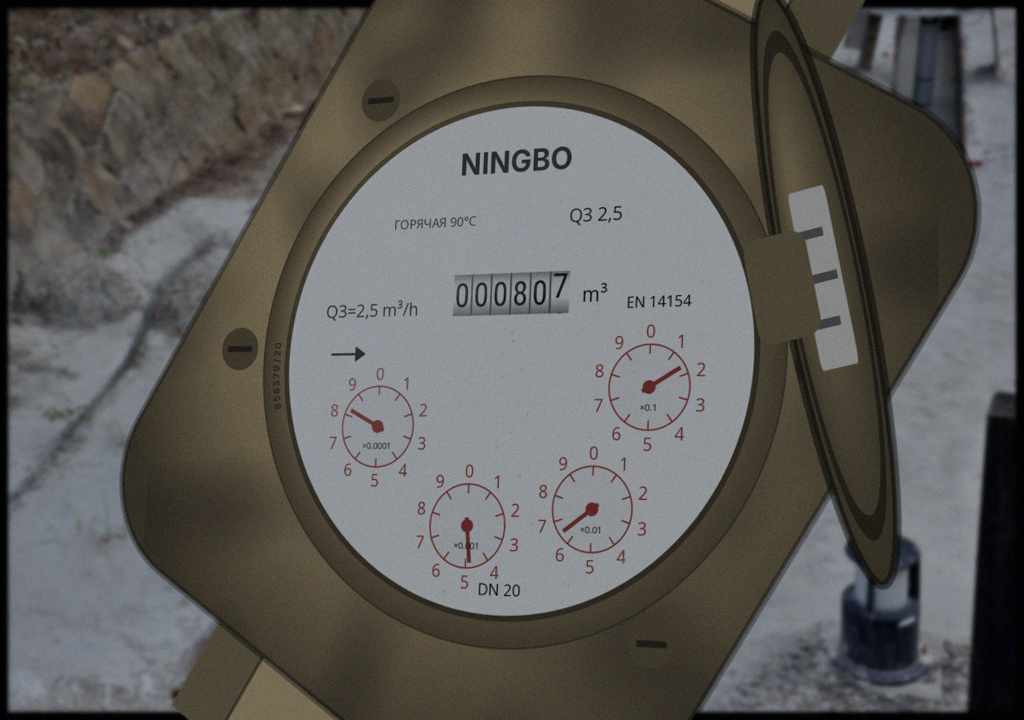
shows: 807.1648 m³
